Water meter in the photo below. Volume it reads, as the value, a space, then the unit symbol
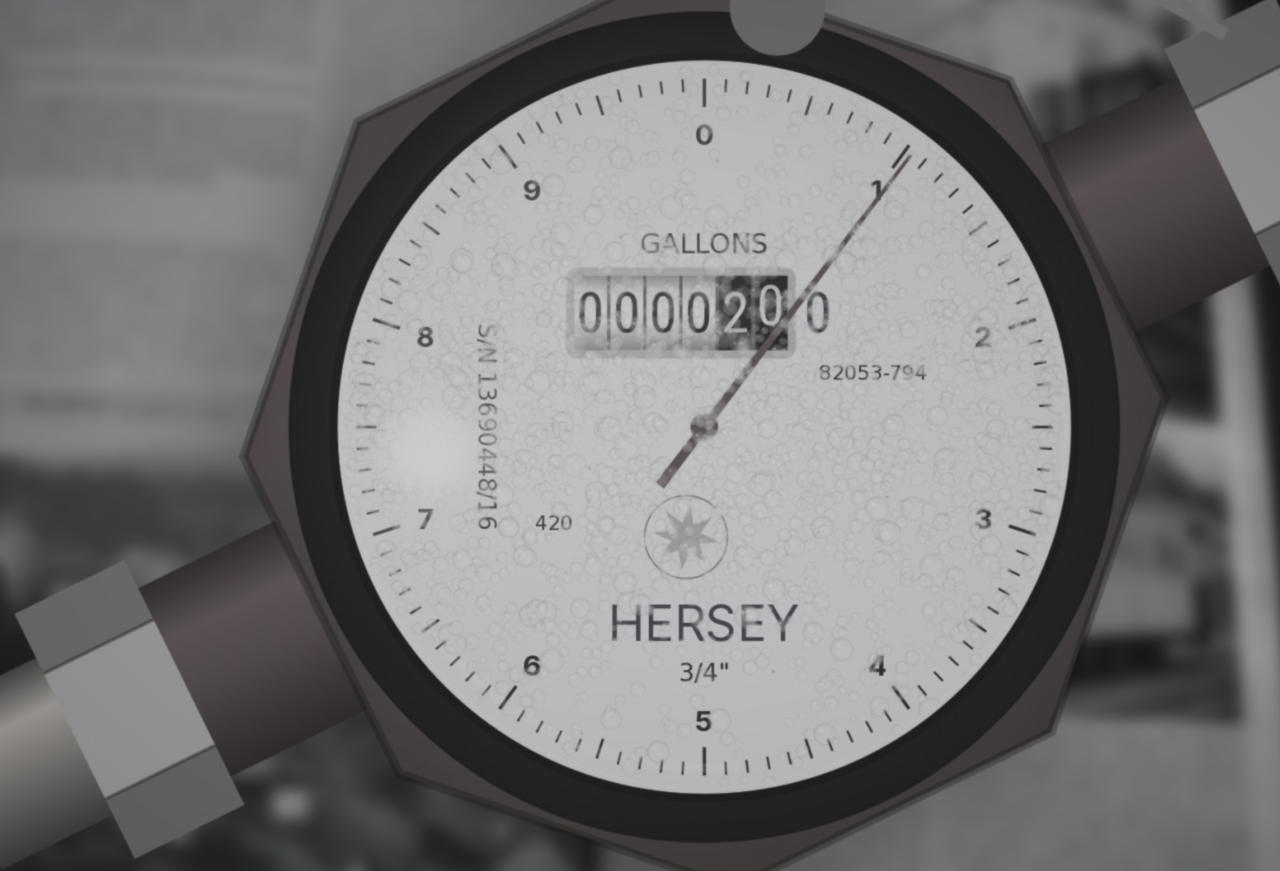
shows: 201.0 gal
